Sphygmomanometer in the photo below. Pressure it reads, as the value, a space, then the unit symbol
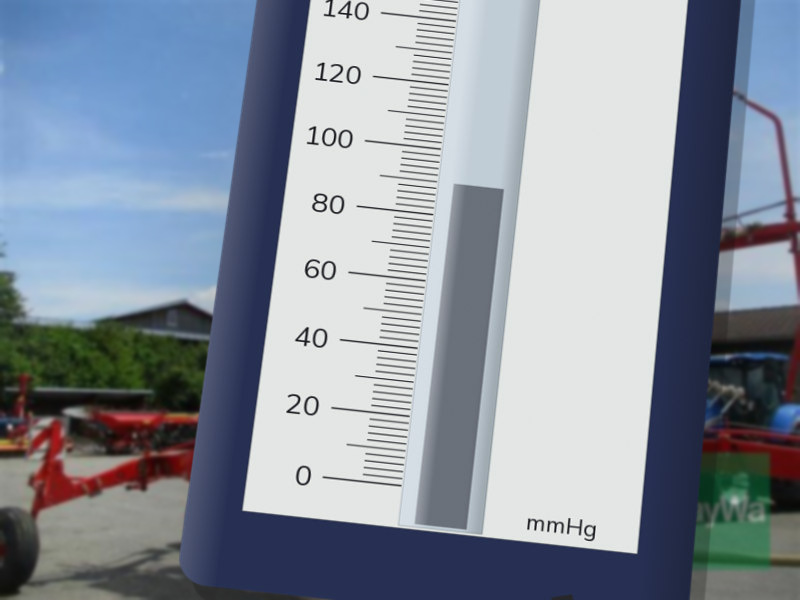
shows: 90 mmHg
